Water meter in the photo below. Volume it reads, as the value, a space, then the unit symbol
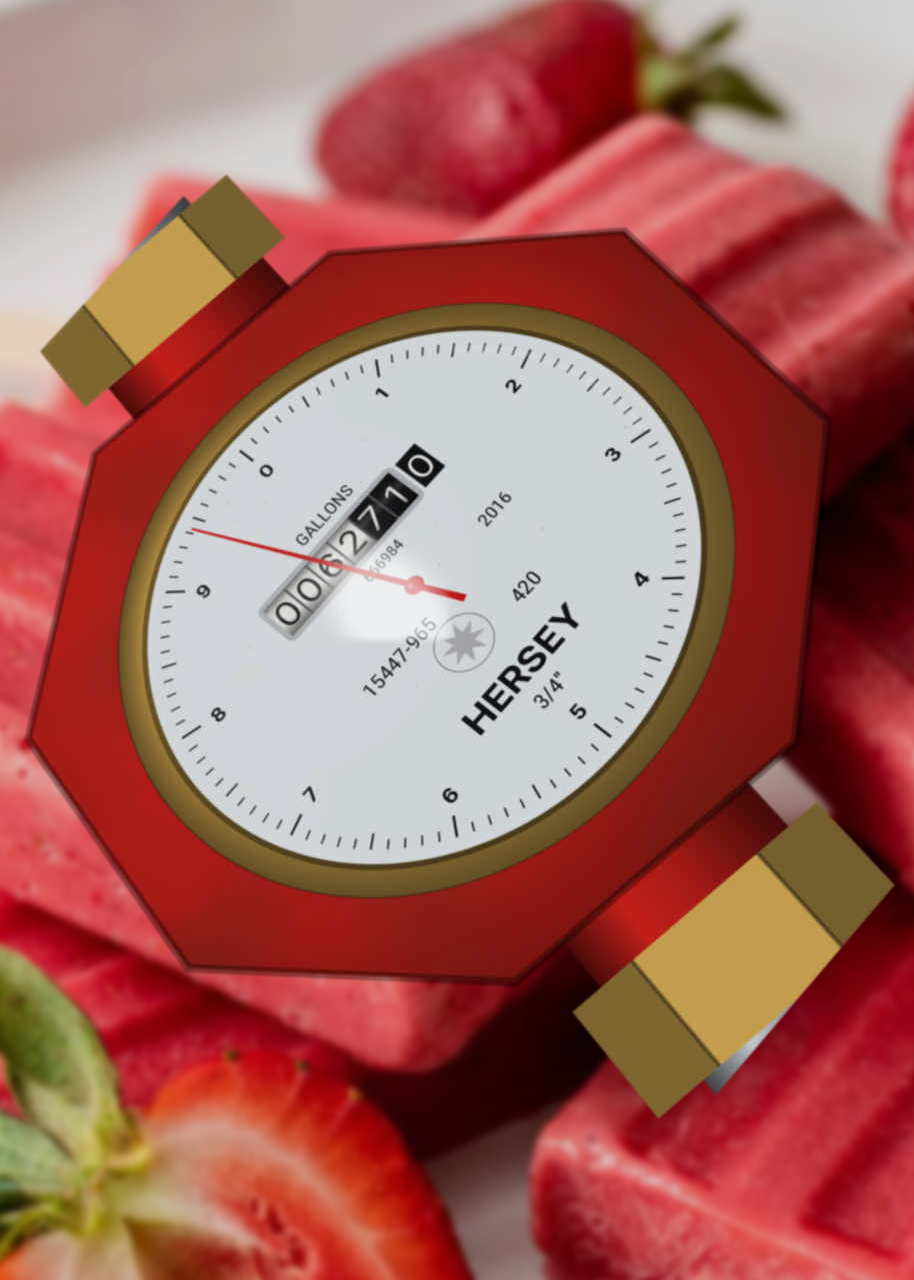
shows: 62709.4 gal
